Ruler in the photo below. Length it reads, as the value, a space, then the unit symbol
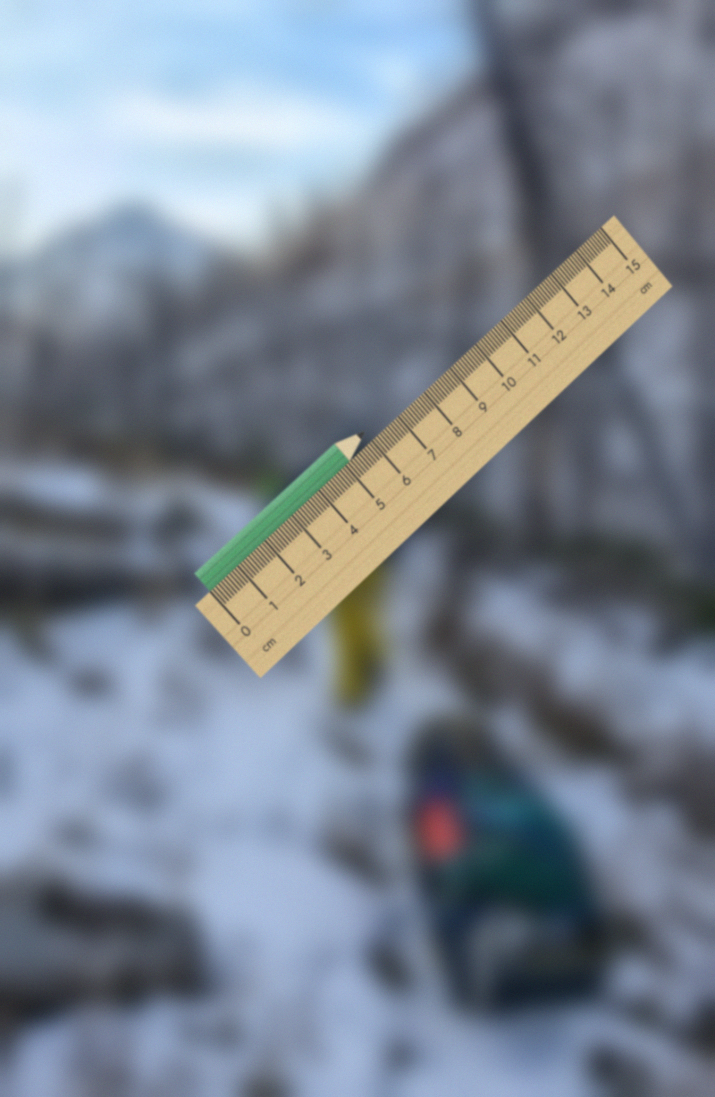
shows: 6 cm
